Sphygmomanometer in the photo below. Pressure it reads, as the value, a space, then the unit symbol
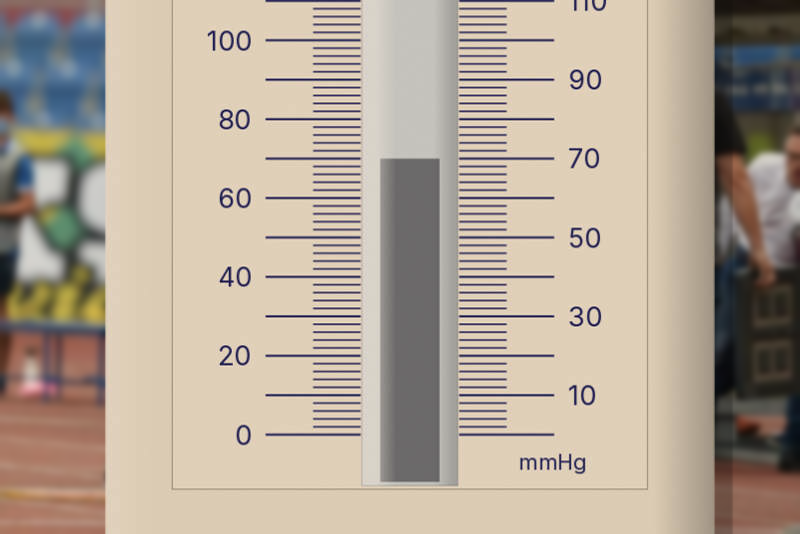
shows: 70 mmHg
